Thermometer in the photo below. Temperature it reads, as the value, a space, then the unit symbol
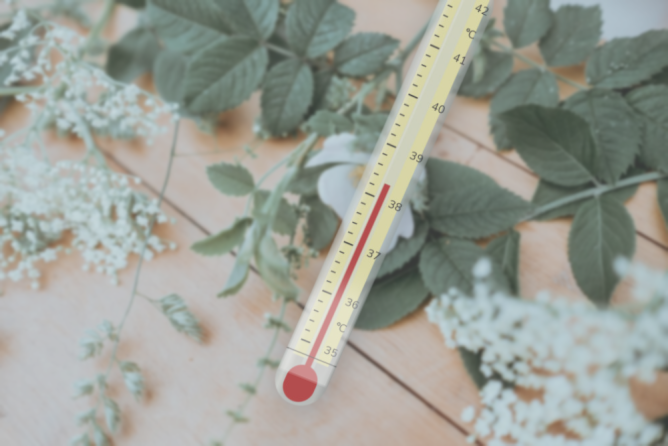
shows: 38.3 °C
